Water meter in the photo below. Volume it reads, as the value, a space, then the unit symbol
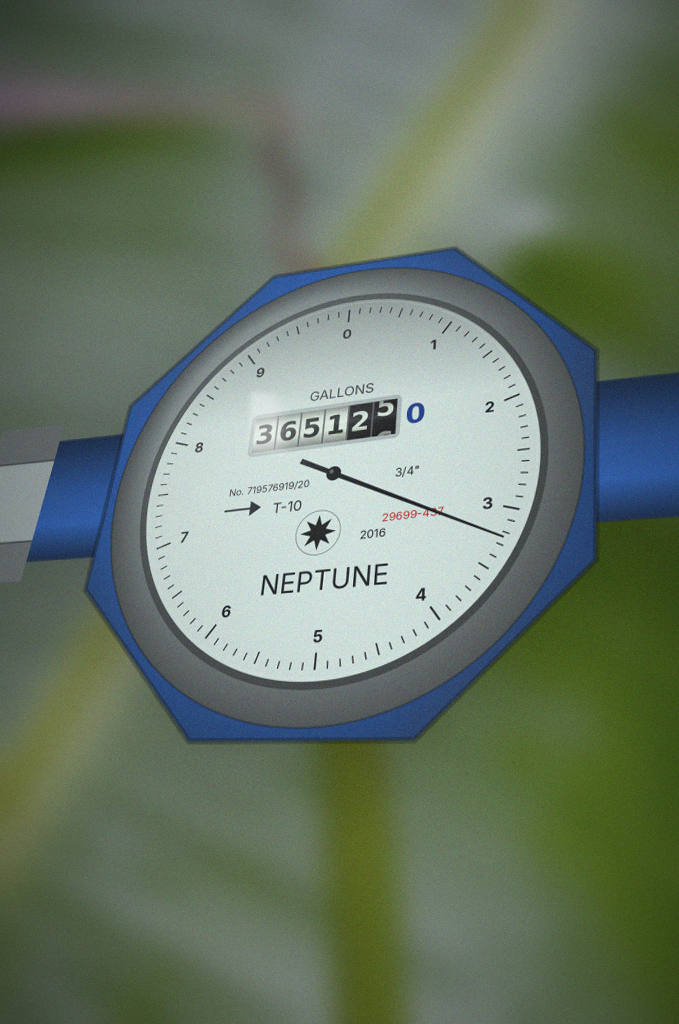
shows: 3651253.2 gal
